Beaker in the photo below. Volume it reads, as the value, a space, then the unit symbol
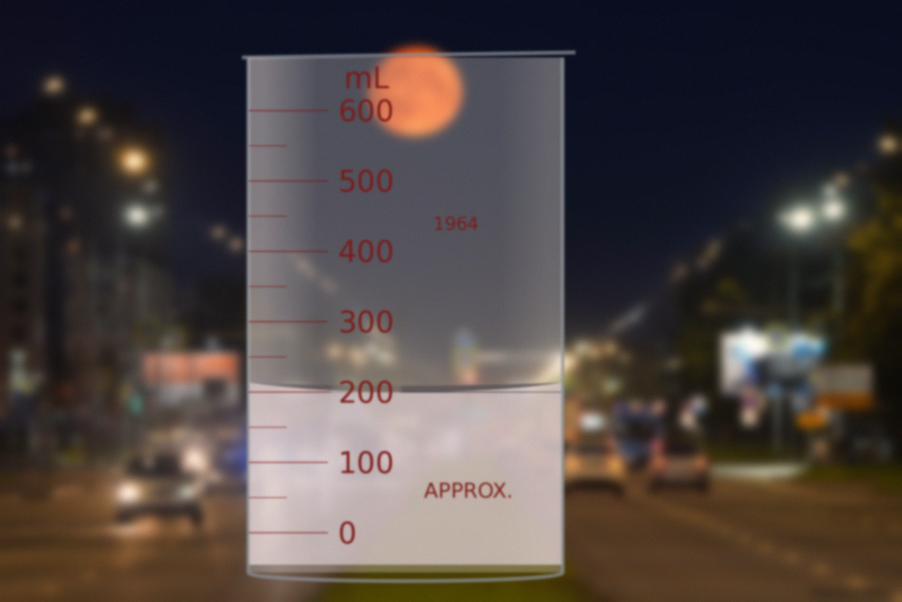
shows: 200 mL
